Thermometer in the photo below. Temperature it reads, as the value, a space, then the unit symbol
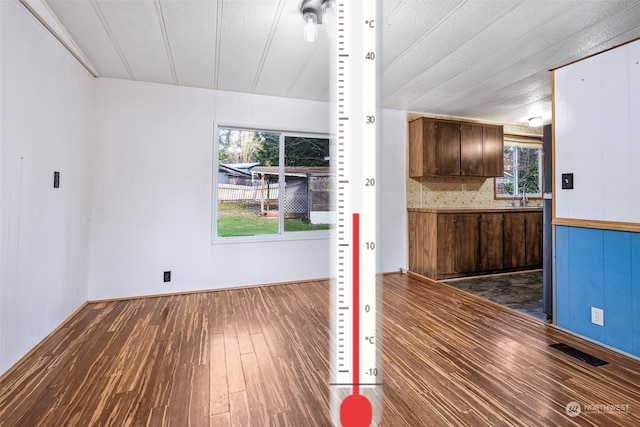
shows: 15 °C
